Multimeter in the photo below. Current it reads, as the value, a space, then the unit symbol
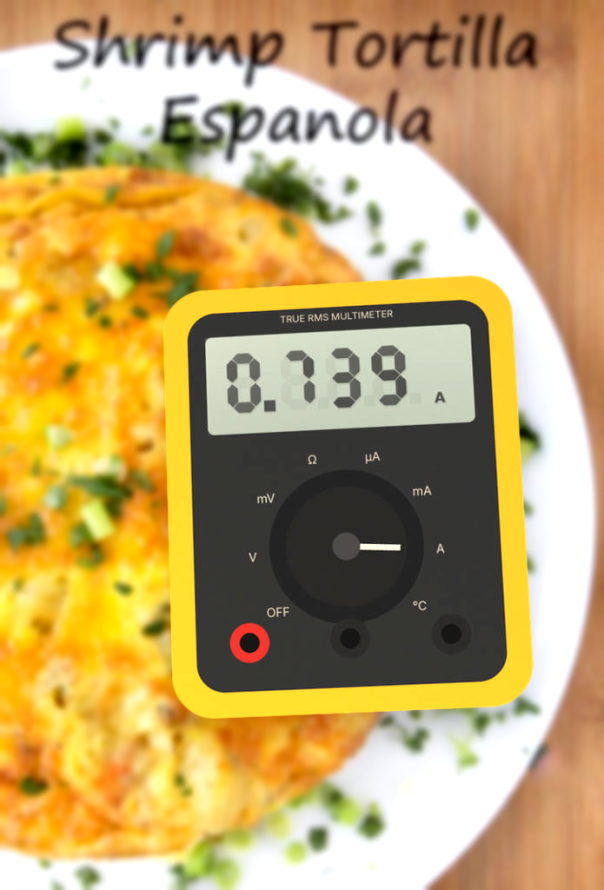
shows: 0.739 A
